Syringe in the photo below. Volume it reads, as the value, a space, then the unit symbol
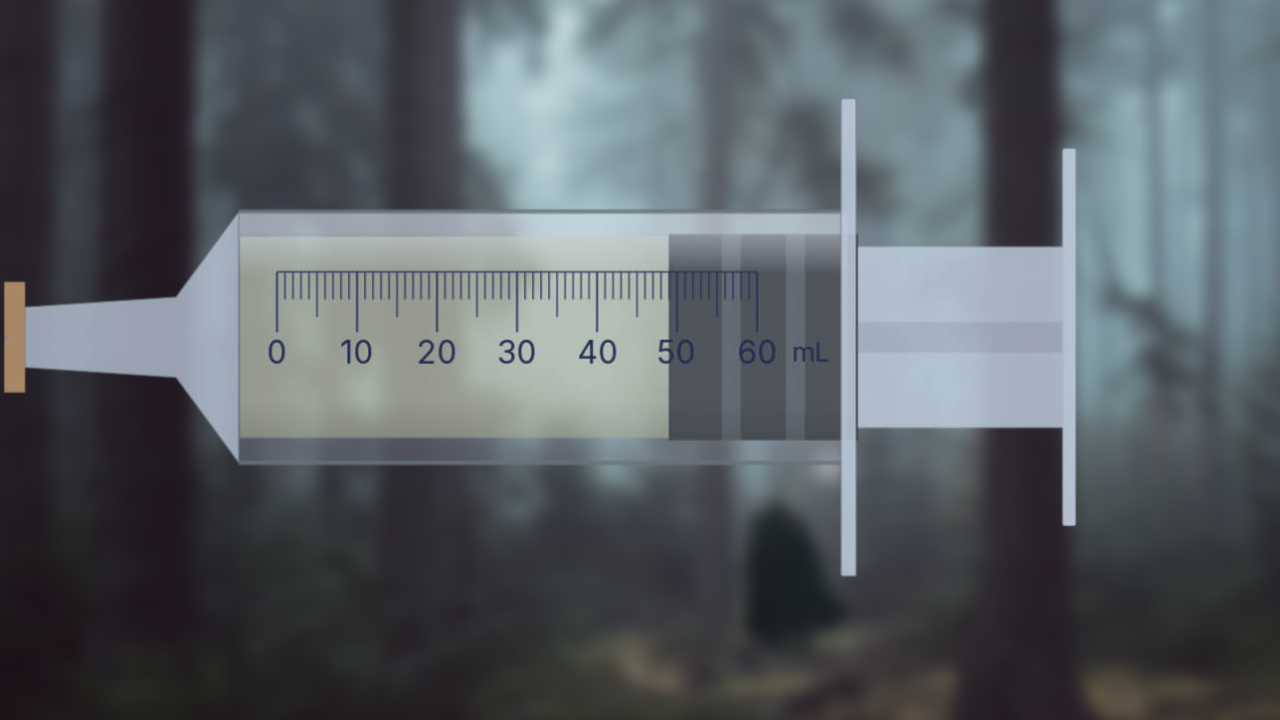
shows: 49 mL
